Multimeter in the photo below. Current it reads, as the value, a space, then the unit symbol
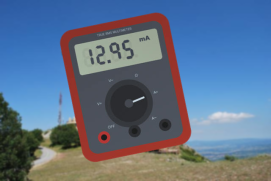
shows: 12.95 mA
